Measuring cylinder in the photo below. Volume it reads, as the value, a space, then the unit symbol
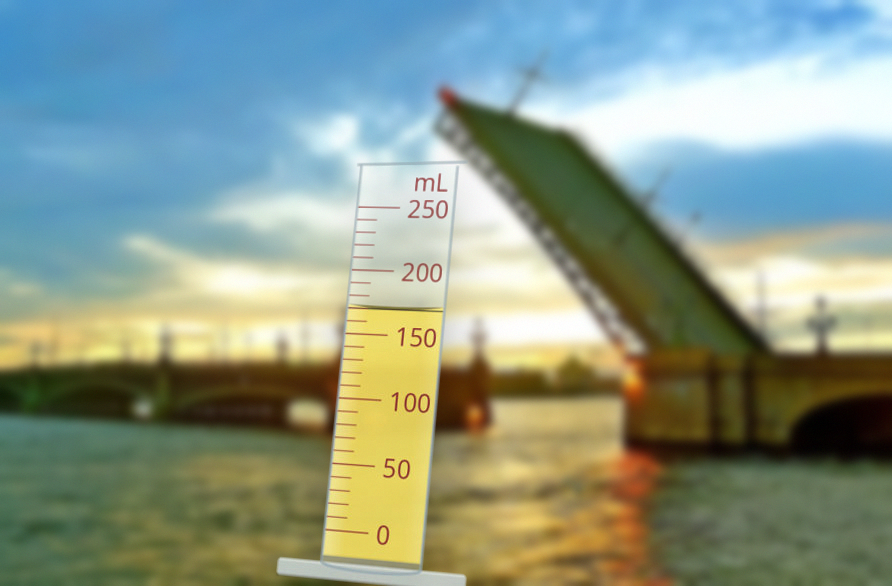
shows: 170 mL
